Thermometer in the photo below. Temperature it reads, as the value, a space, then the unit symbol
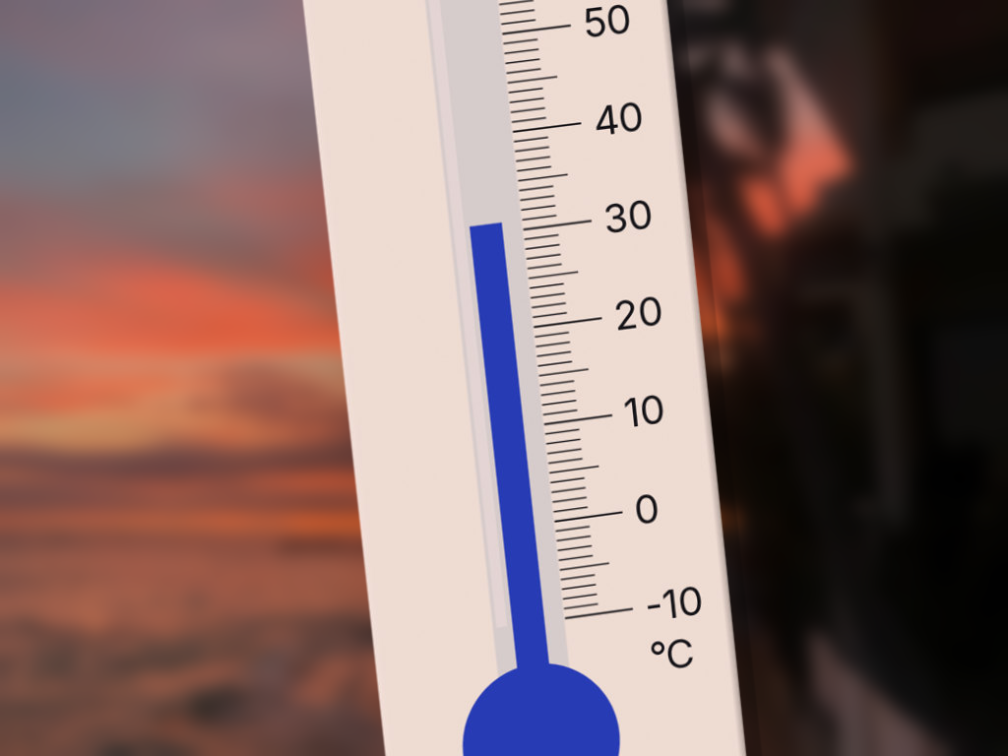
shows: 31 °C
